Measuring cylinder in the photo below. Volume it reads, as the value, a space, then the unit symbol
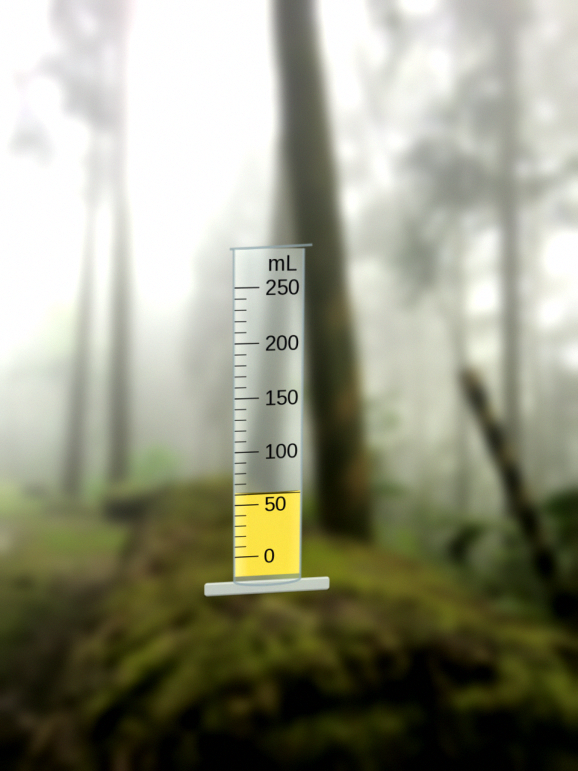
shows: 60 mL
